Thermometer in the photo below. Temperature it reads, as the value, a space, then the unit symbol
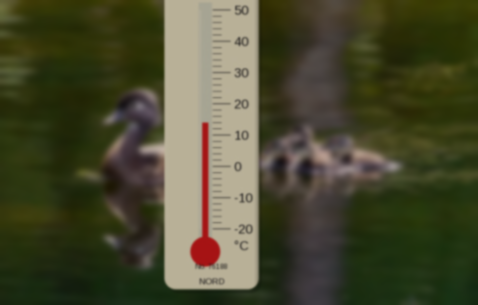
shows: 14 °C
